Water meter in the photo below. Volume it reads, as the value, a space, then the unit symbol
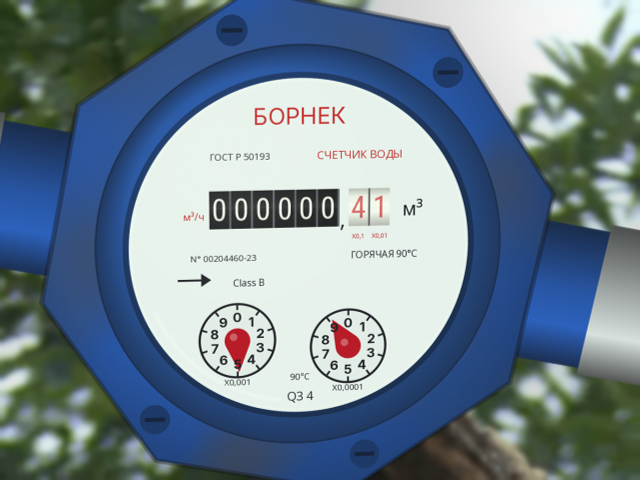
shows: 0.4149 m³
